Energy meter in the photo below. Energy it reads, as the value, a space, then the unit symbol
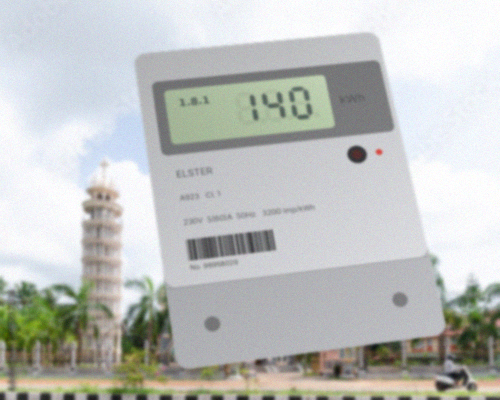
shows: 140 kWh
